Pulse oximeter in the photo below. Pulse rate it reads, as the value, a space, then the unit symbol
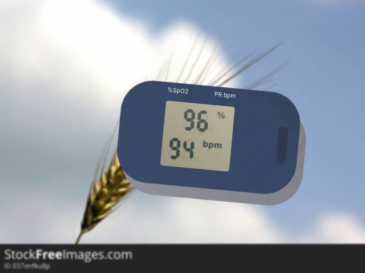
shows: 94 bpm
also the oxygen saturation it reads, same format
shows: 96 %
